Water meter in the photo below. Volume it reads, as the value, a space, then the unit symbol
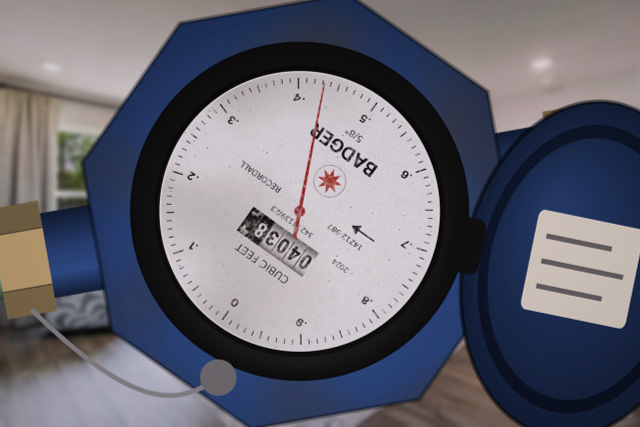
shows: 40384.43 ft³
